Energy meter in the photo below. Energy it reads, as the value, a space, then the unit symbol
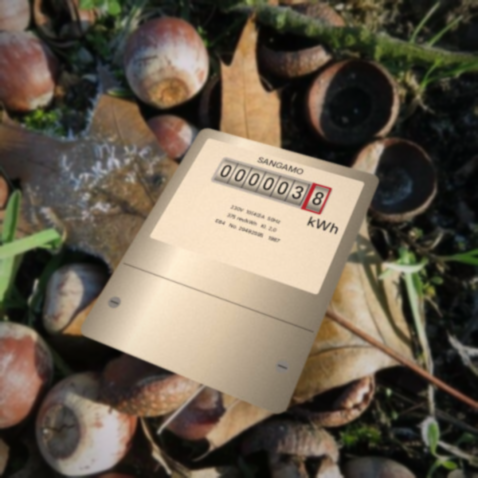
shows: 3.8 kWh
